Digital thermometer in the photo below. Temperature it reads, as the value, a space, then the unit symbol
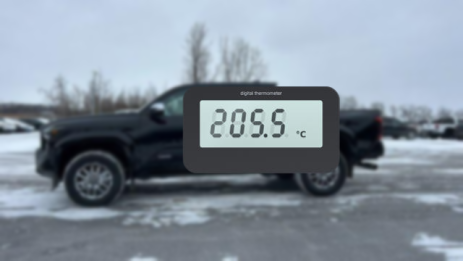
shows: 205.5 °C
